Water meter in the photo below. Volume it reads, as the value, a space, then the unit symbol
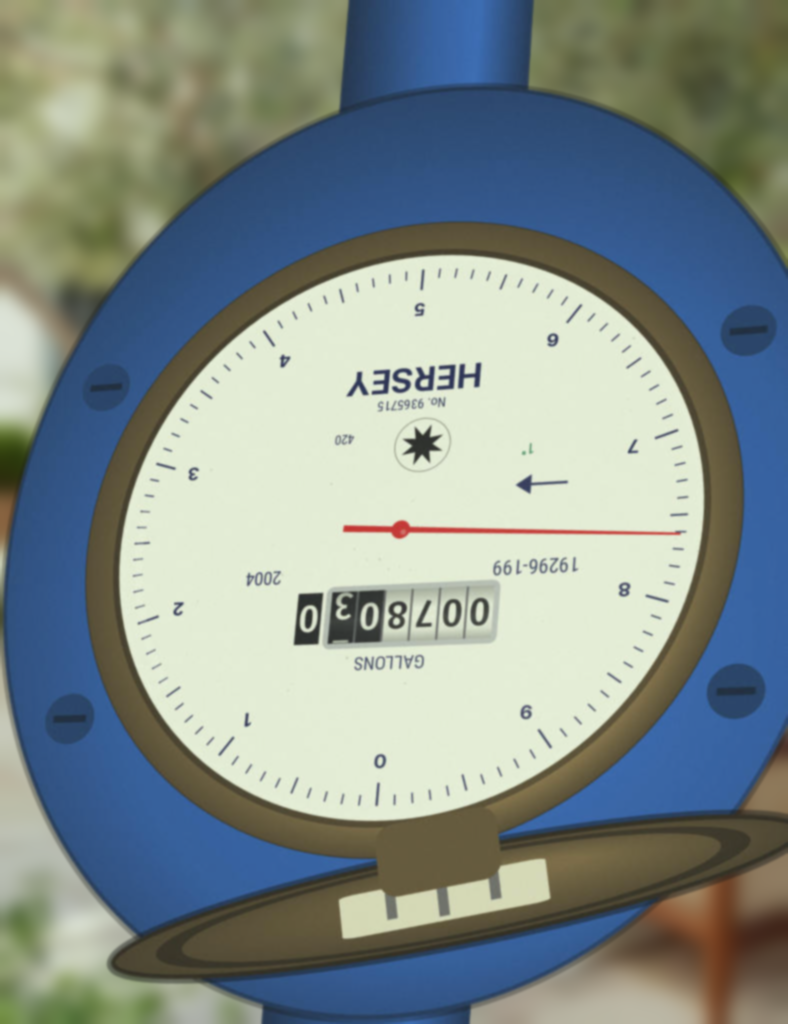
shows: 78027.6 gal
